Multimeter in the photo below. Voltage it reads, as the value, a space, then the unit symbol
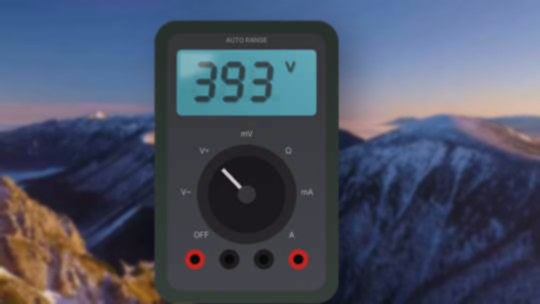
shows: 393 V
